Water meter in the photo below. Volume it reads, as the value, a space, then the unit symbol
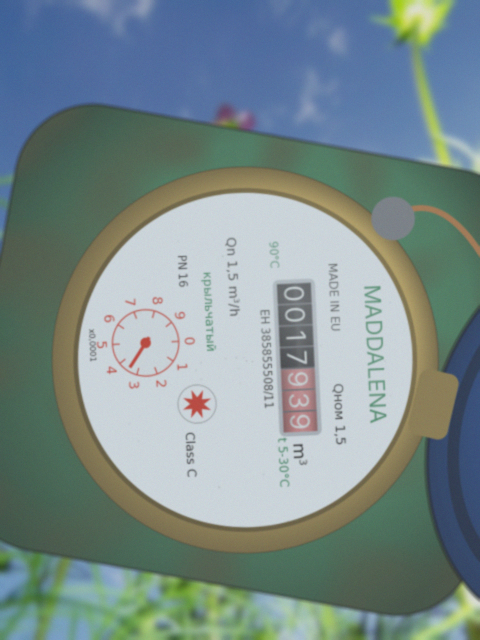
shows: 17.9393 m³
